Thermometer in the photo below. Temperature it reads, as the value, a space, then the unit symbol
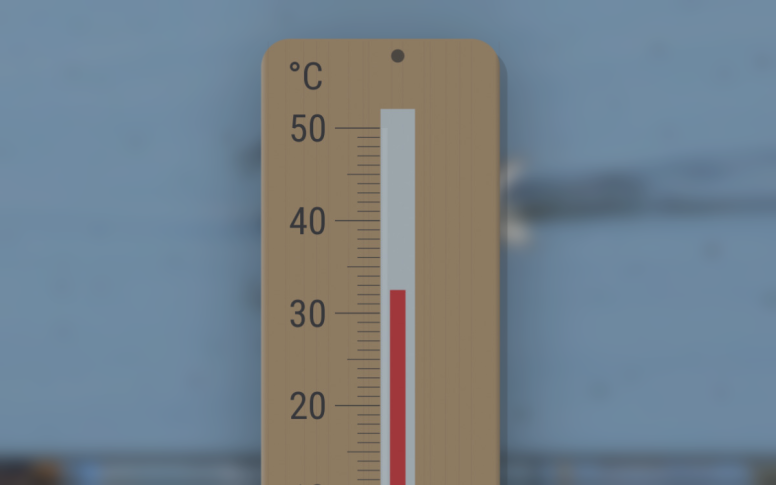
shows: 32.5 °C
